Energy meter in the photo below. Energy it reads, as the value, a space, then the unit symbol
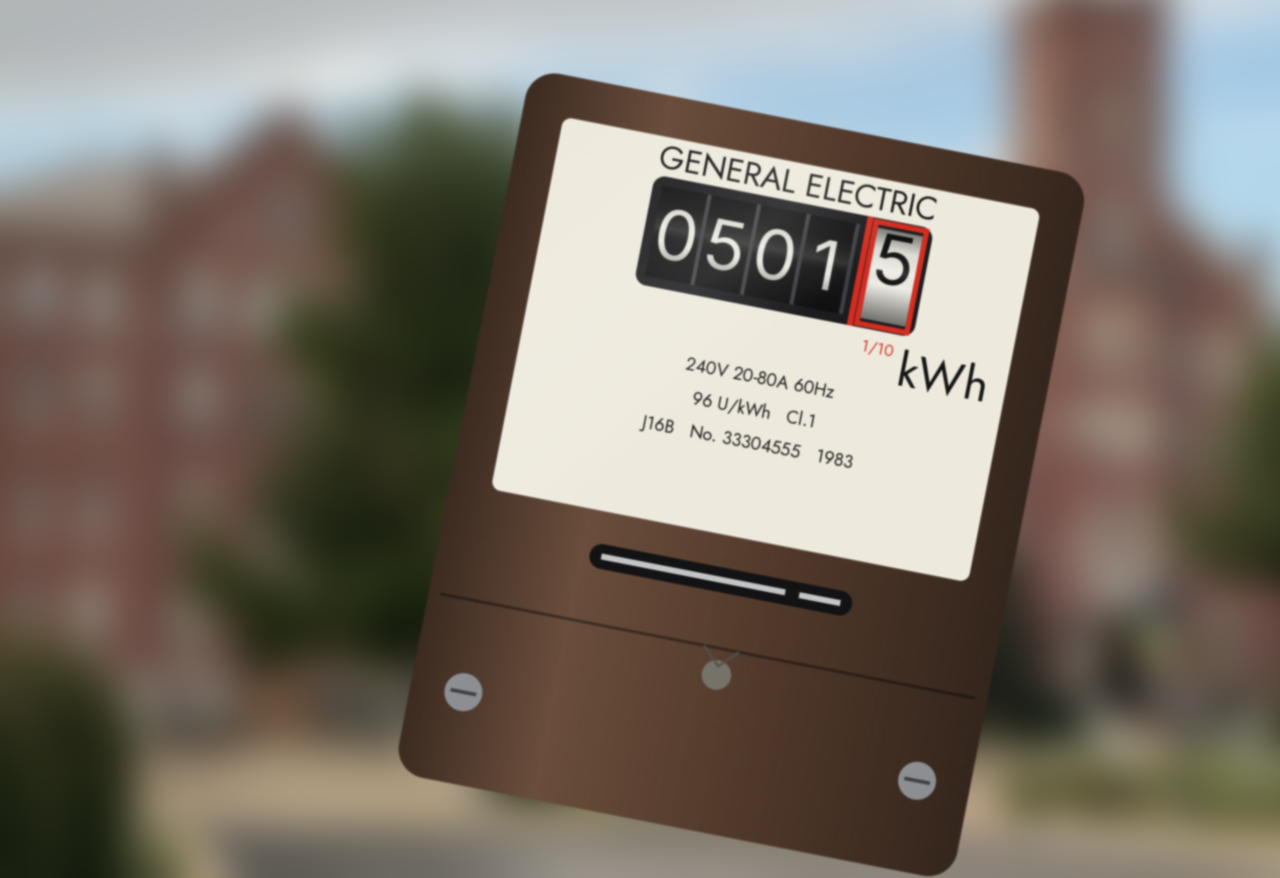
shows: 501.5 kWh
